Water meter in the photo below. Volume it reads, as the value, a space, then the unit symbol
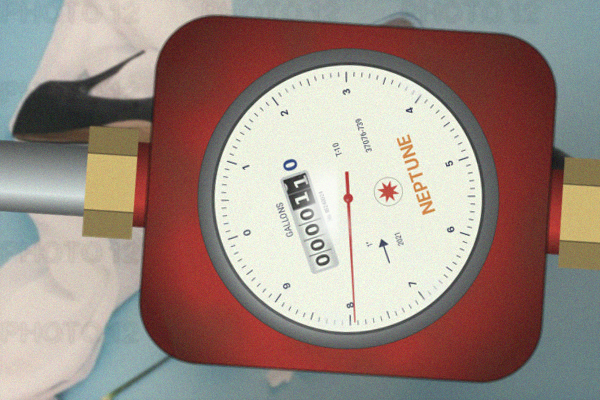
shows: 107.9 gal
